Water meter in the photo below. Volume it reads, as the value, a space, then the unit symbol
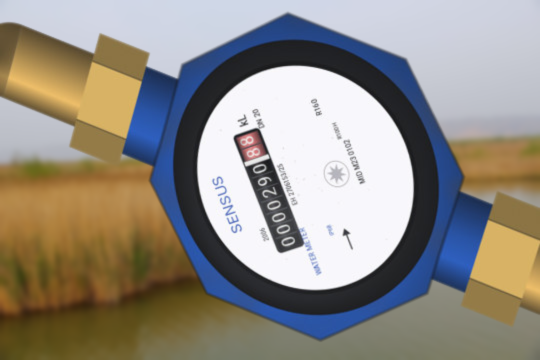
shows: 290.88 kL
